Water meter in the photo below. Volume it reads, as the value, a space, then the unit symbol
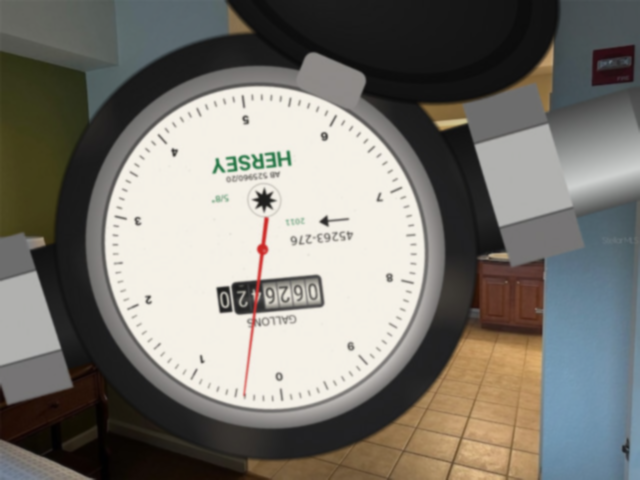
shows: 626420.4 gal
